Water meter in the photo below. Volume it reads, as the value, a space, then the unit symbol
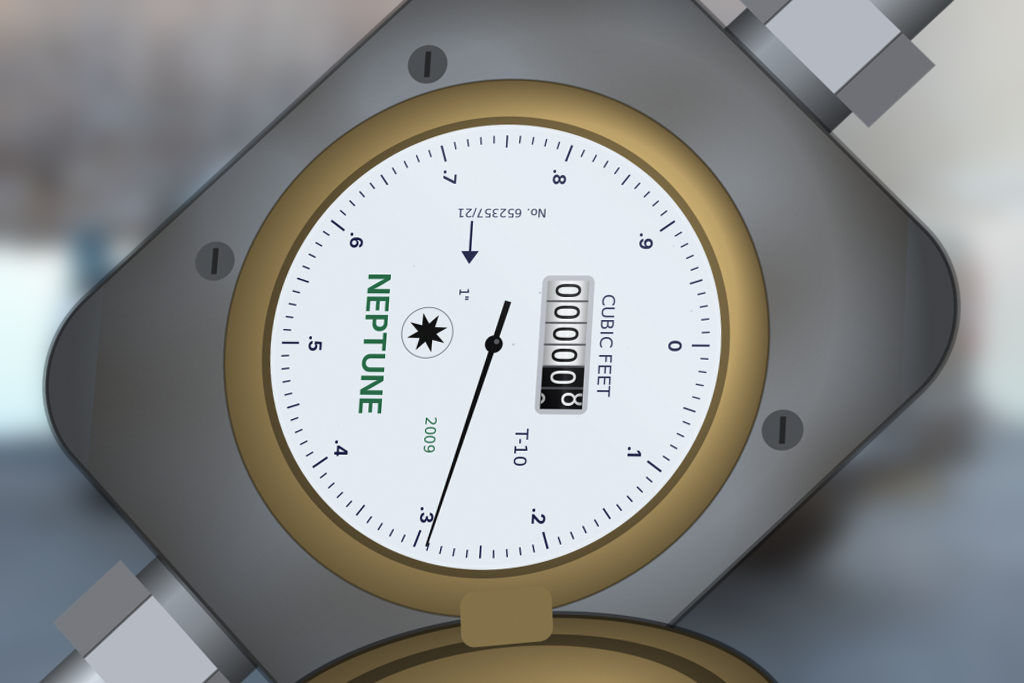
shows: 8.29 ft³
